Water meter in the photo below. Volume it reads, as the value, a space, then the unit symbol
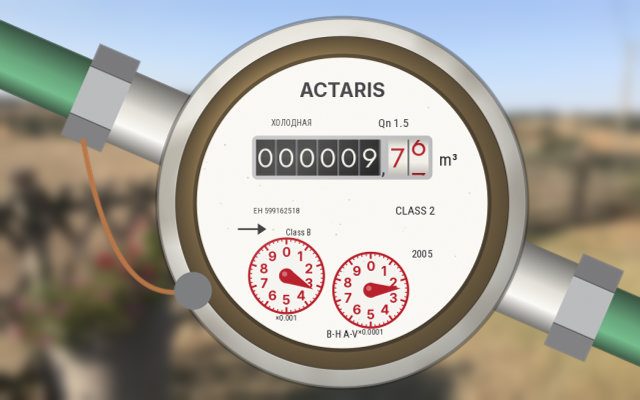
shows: 9.7632 m³
